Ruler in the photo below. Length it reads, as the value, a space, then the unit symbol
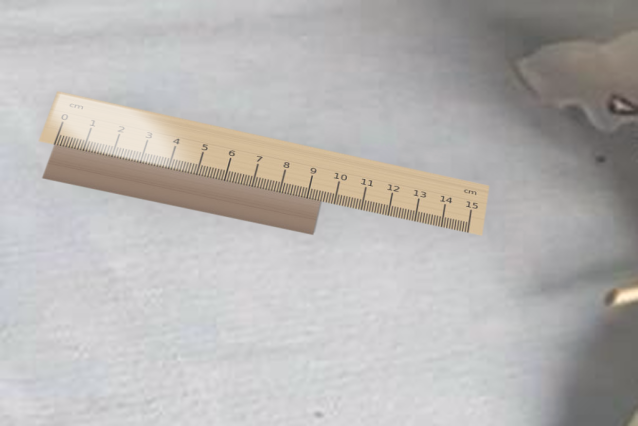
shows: 9.5 cm
